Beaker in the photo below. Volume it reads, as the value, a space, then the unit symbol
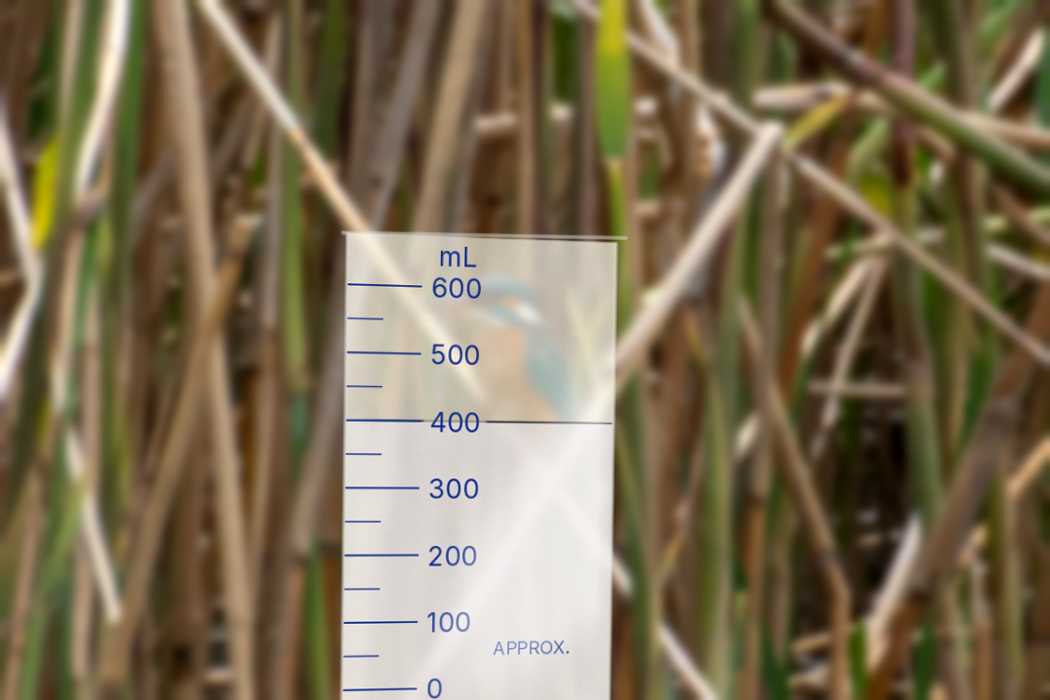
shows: 400 mL
